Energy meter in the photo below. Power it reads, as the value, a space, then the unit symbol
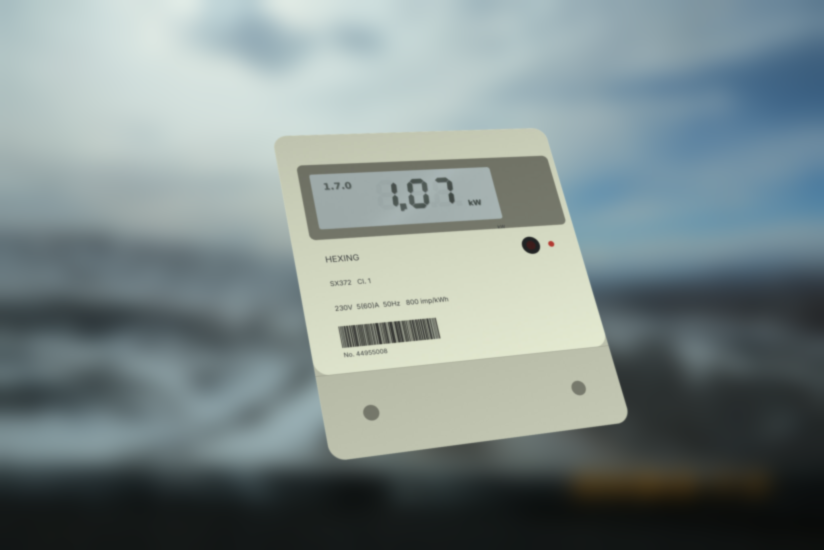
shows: 1.07 kW
